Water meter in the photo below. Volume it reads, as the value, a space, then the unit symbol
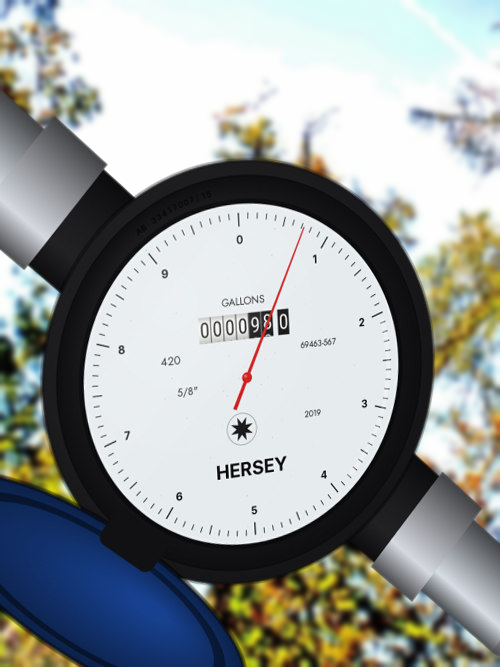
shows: 980.7 gal
